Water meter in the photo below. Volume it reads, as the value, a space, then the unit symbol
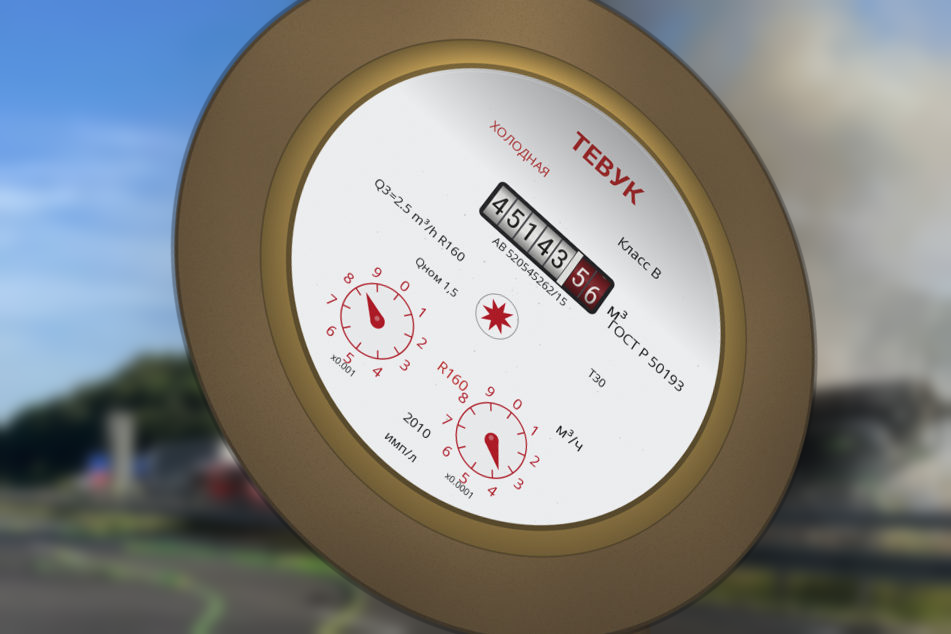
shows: 45143.5583 m³
